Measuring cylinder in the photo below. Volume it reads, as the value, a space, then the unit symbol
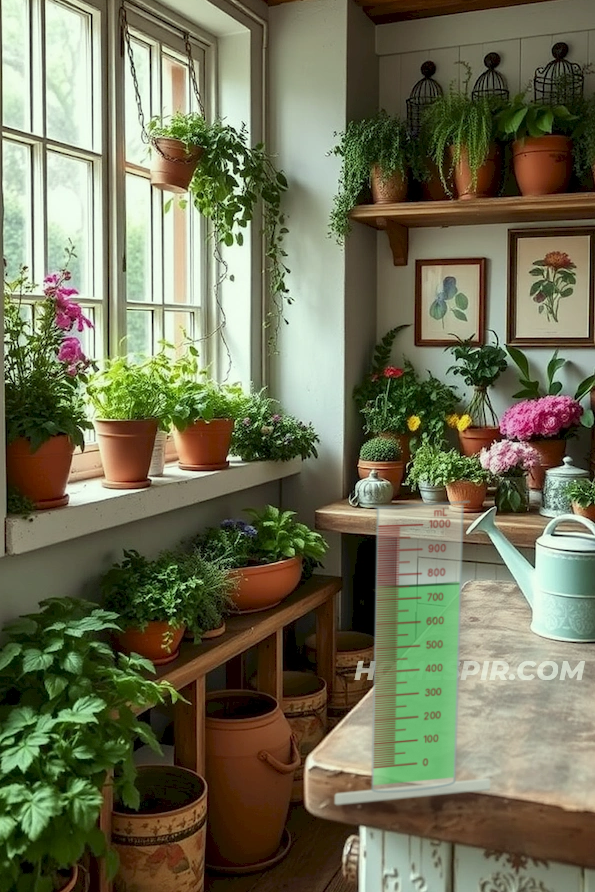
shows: 750 mL
